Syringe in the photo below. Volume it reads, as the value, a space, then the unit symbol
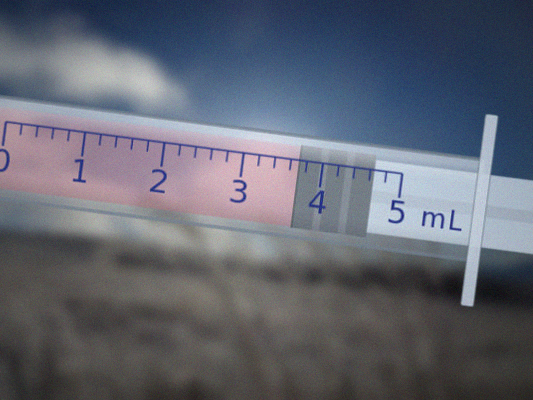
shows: 3.7 mL
